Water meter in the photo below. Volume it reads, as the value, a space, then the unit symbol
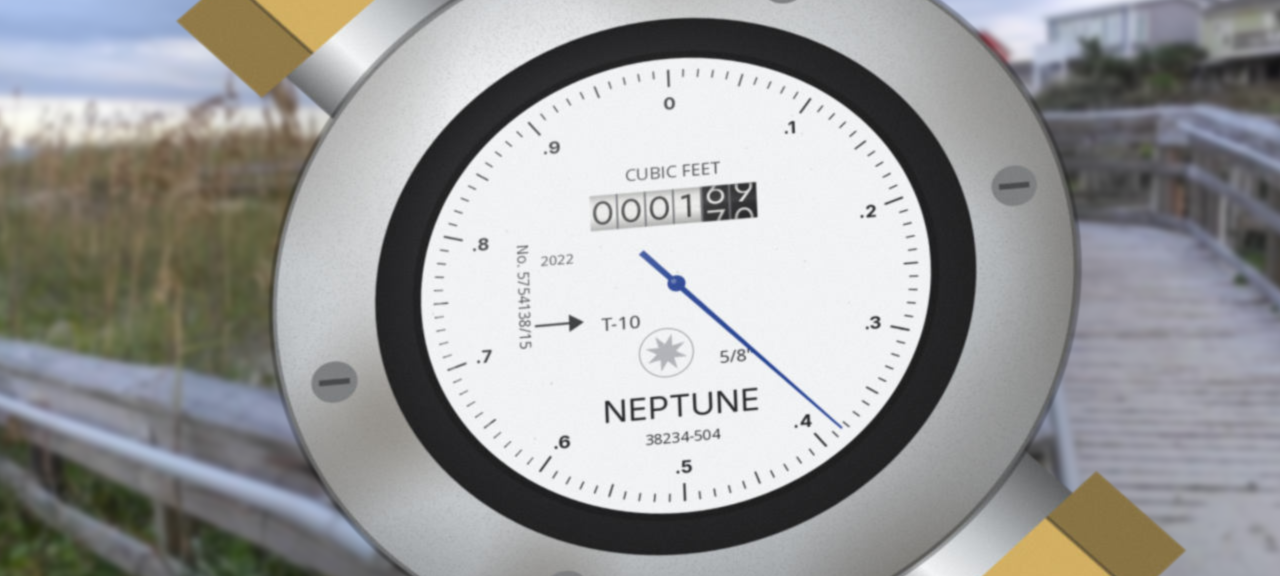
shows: 169.38 ft³
